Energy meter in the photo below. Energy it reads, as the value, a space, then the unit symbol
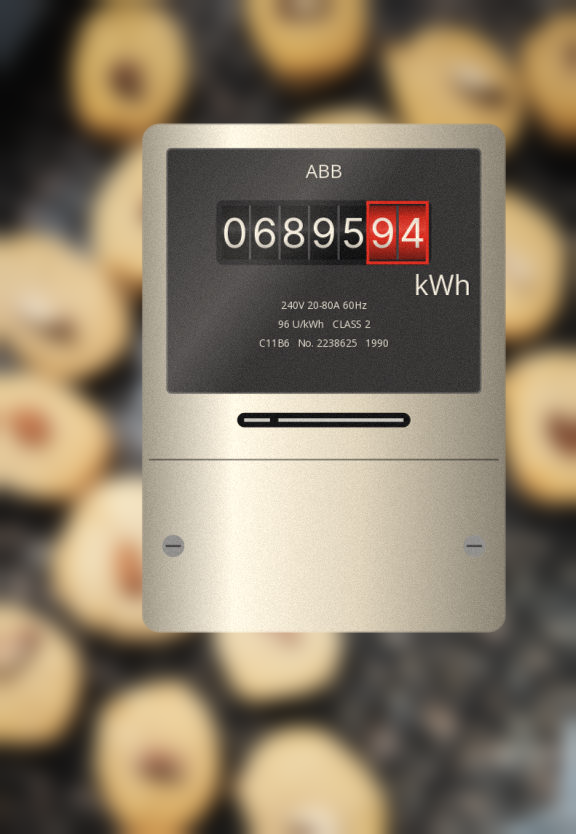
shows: 6895.94 kWh
